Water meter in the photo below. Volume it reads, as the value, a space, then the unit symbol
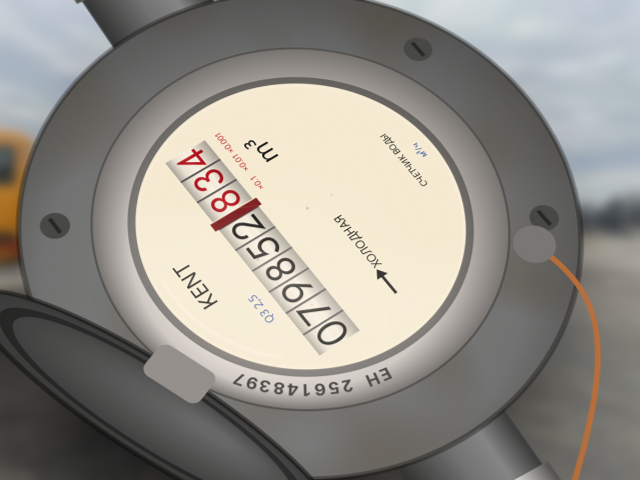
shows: 79852.834 m³
